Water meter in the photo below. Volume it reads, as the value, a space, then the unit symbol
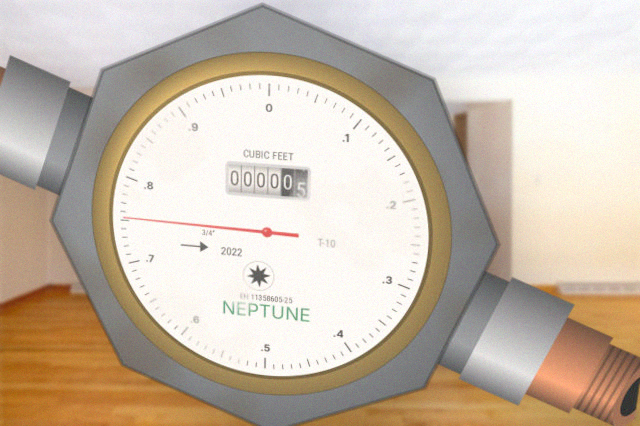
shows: 4.75 ft³
